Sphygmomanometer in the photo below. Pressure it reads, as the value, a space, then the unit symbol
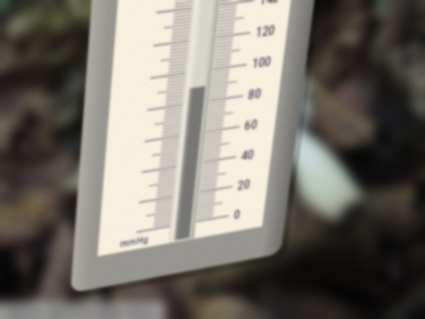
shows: 90 mmHg
